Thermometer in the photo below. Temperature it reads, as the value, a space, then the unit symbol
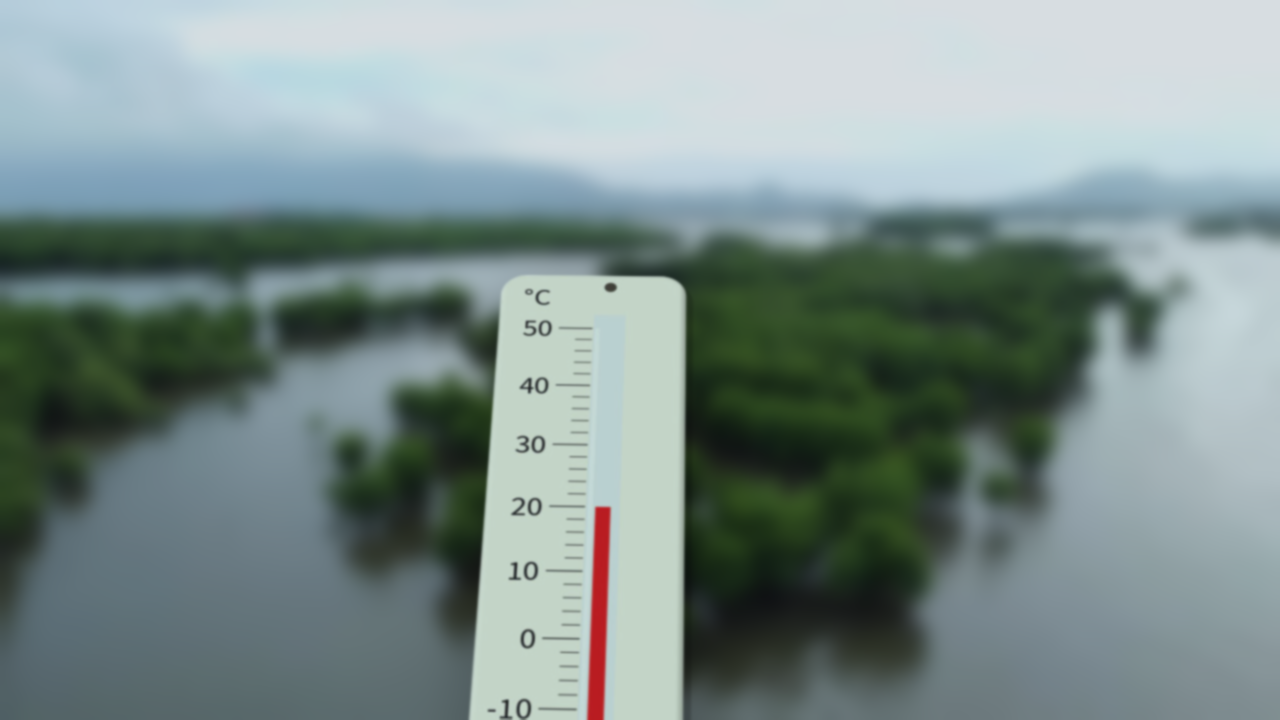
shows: 20 °C
